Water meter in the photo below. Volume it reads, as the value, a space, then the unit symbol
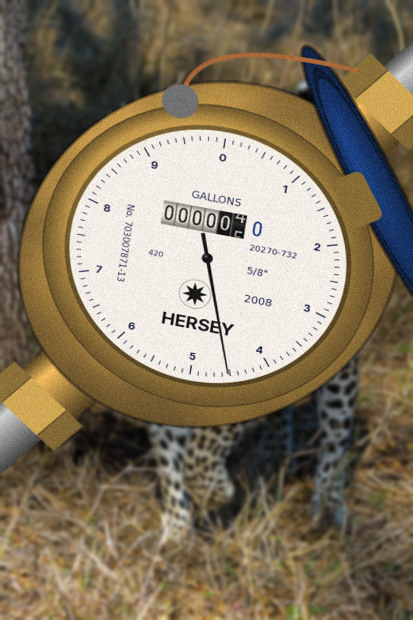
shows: 44.5 gal
